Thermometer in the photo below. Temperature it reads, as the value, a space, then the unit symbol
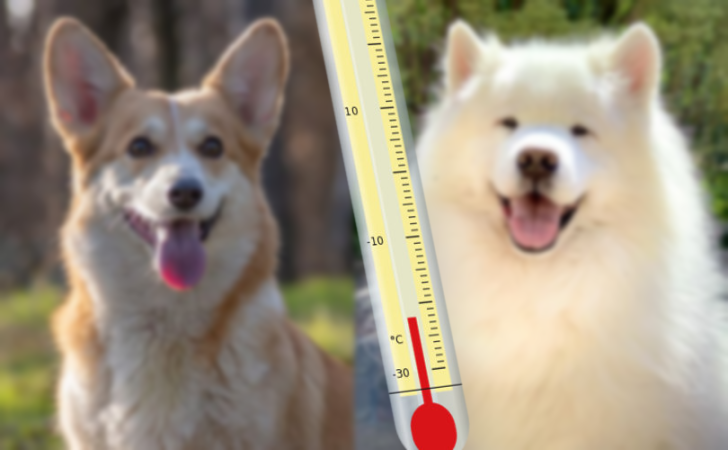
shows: -22 °C
